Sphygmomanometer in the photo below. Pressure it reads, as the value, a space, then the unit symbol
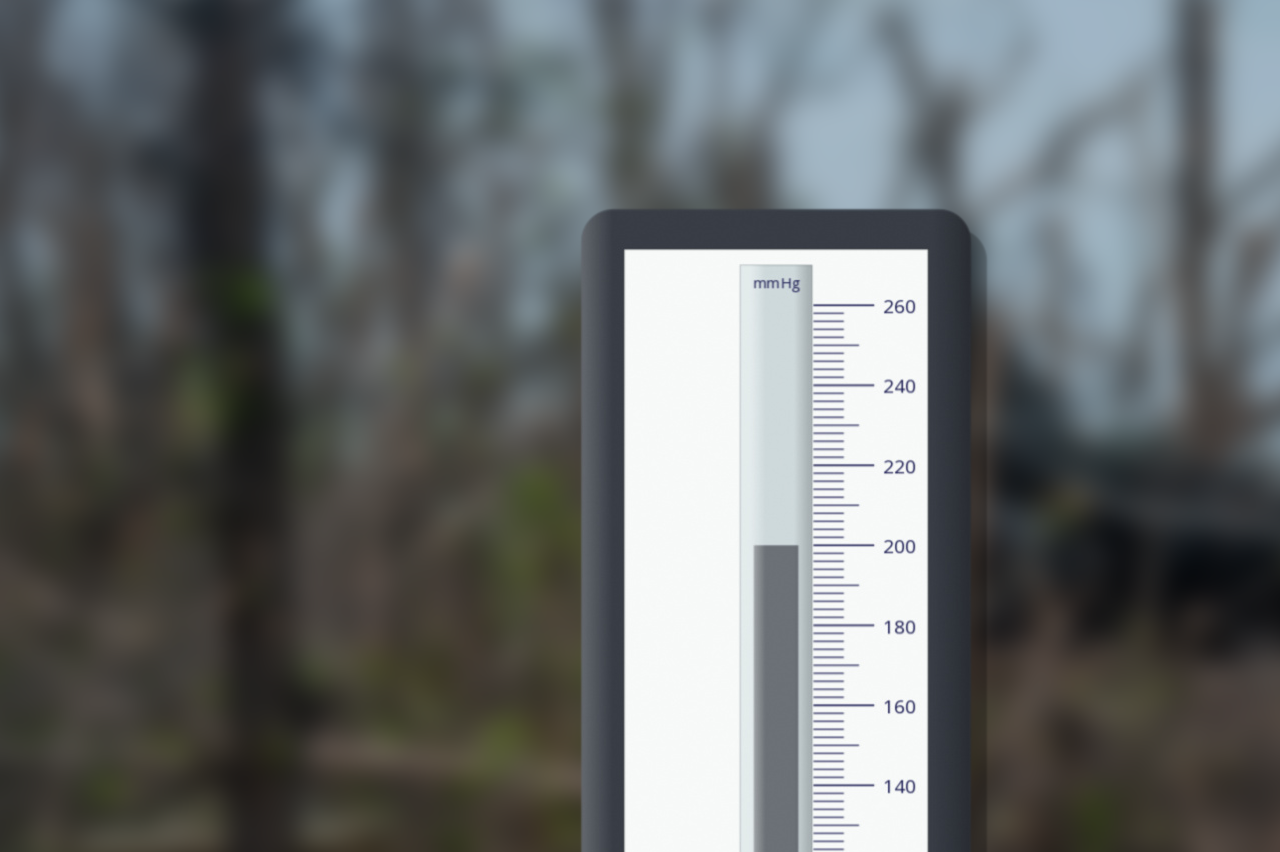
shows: 200 mmHg
